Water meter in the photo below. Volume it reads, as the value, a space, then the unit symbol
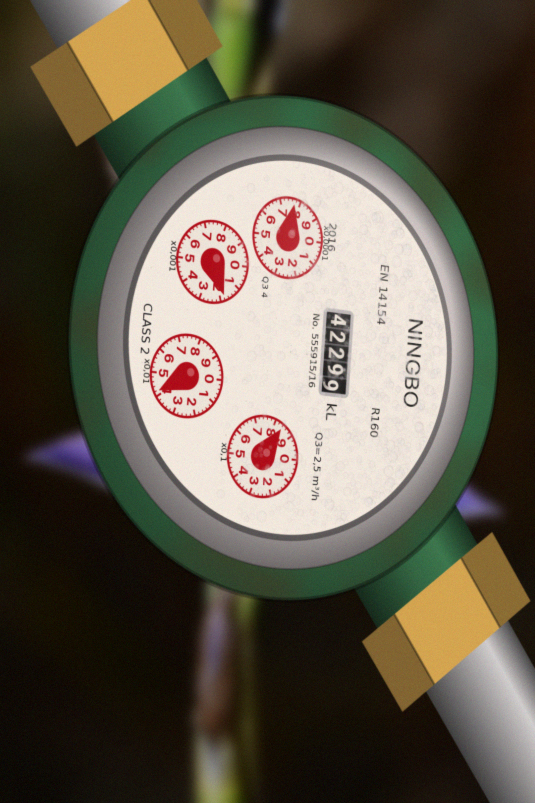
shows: 42298.8417 kL
